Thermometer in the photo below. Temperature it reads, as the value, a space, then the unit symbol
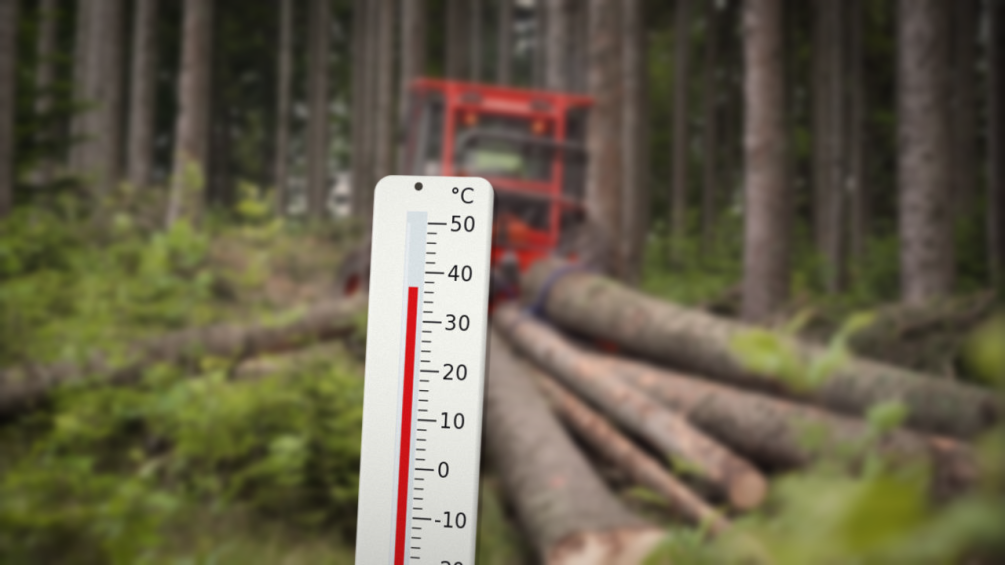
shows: 37 °C
